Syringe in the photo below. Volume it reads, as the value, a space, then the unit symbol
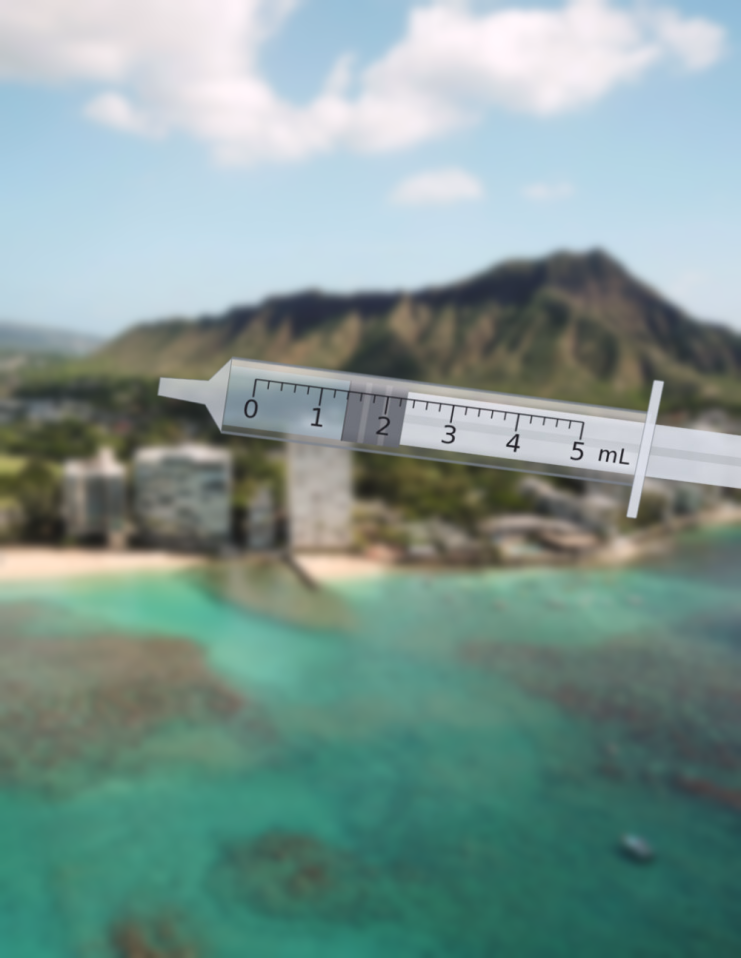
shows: 1.4 mL
